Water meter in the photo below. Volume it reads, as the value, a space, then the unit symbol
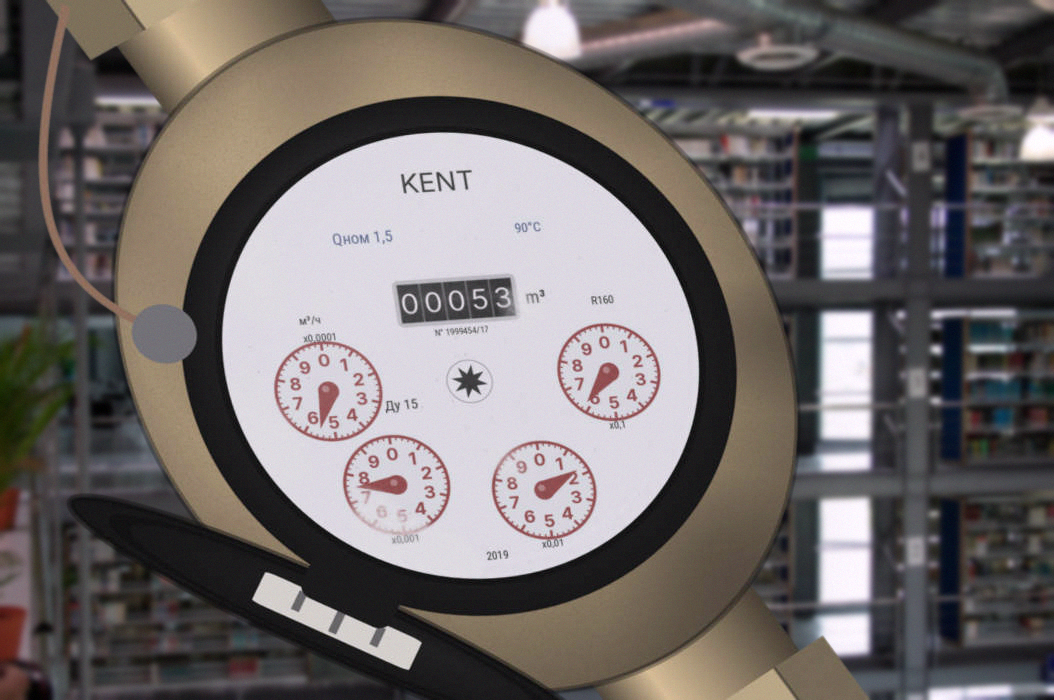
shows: 53.6175 m³
